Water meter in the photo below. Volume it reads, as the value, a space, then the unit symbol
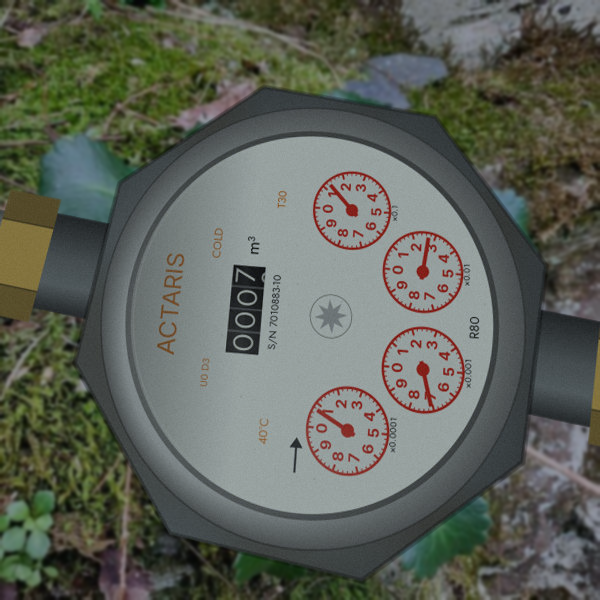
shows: 7.1270 m³
